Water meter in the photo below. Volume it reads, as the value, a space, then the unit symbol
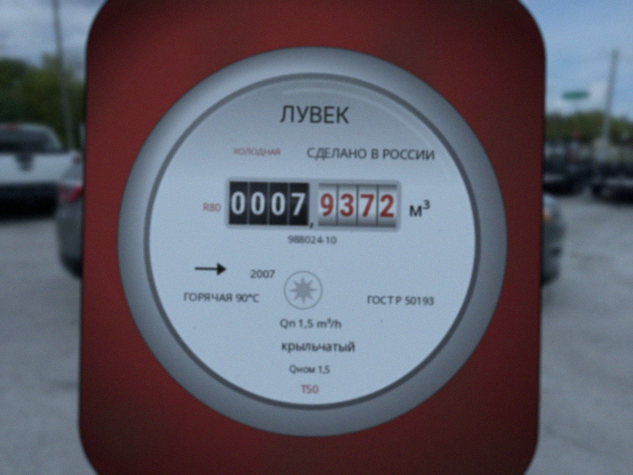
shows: 7.9372 m³
